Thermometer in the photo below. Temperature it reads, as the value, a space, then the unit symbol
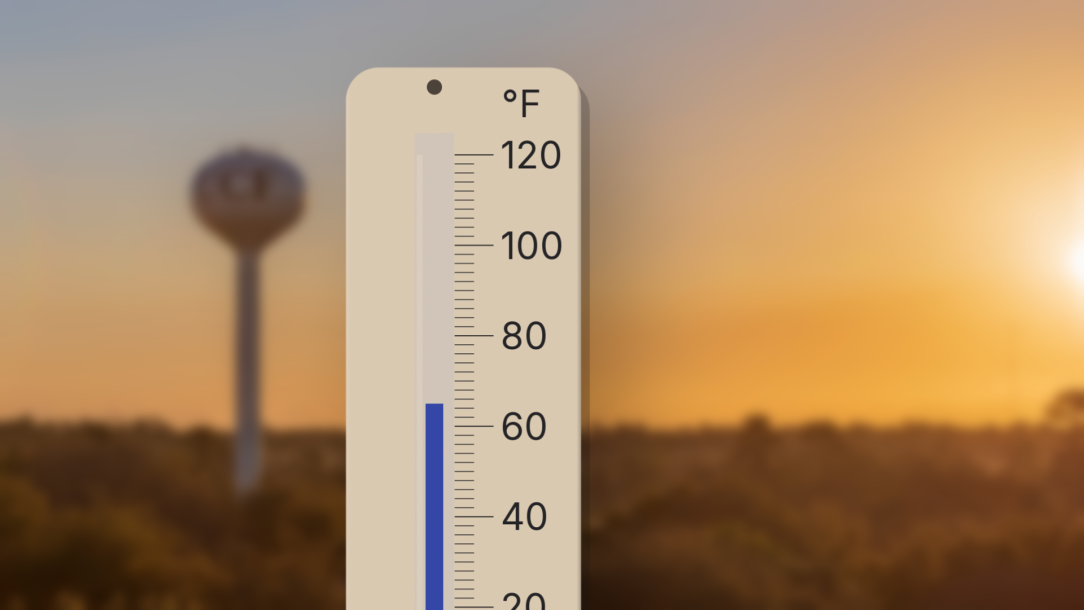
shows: 65 °F
